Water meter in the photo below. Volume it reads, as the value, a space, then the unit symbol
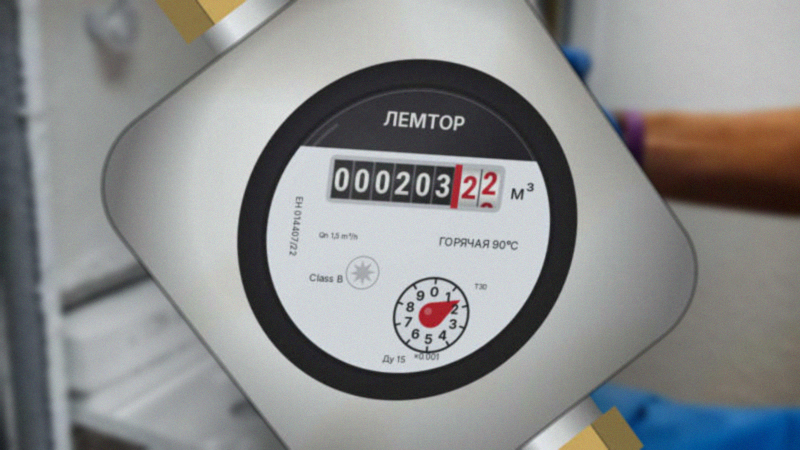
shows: 203.221 m³
